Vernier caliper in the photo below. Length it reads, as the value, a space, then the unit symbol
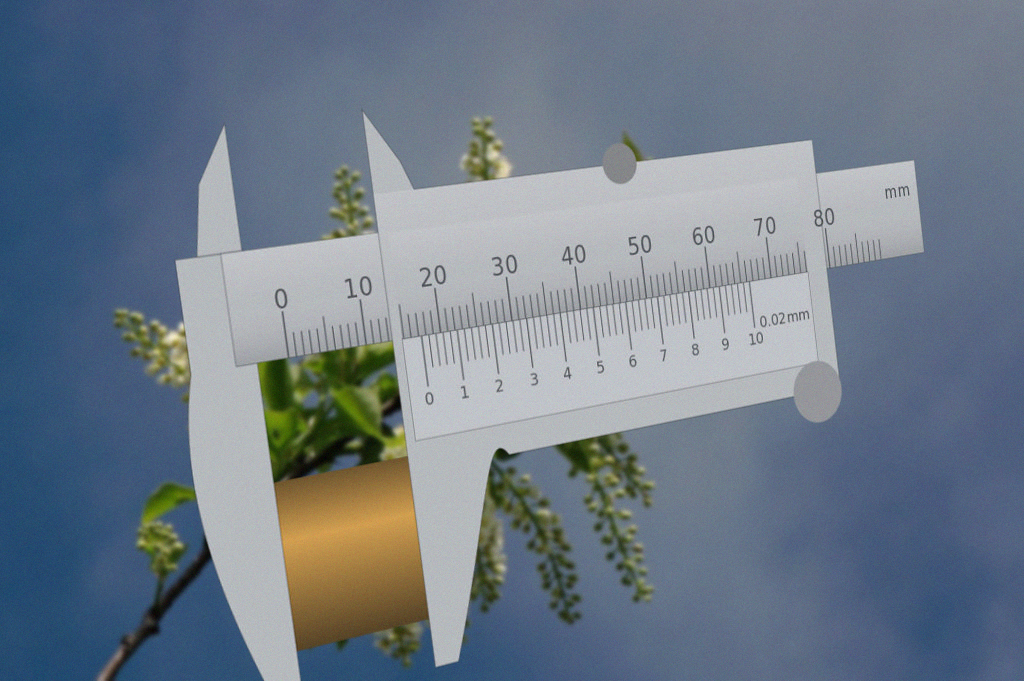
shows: 17.4 mm
